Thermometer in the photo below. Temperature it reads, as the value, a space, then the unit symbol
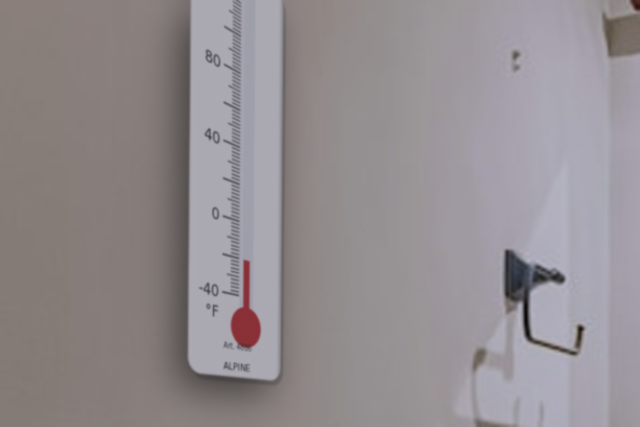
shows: -20 °F
